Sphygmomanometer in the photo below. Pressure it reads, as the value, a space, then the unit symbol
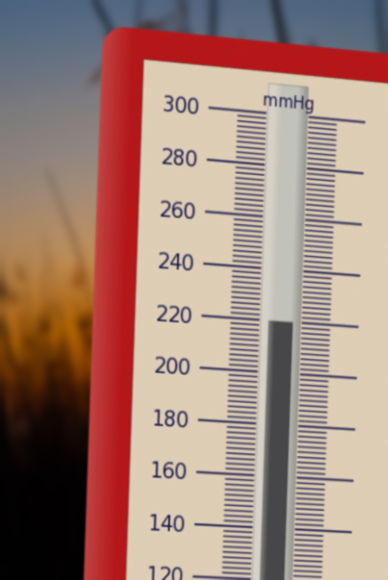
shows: 220 mmHg
